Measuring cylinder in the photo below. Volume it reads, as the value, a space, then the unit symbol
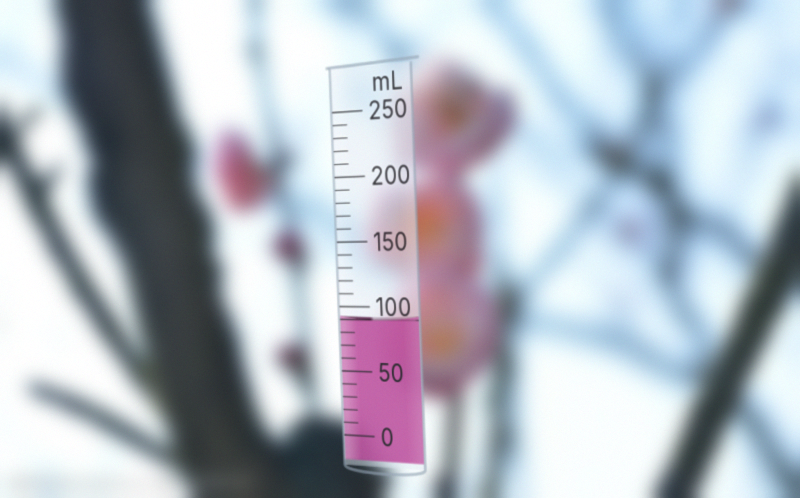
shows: 90 mL
